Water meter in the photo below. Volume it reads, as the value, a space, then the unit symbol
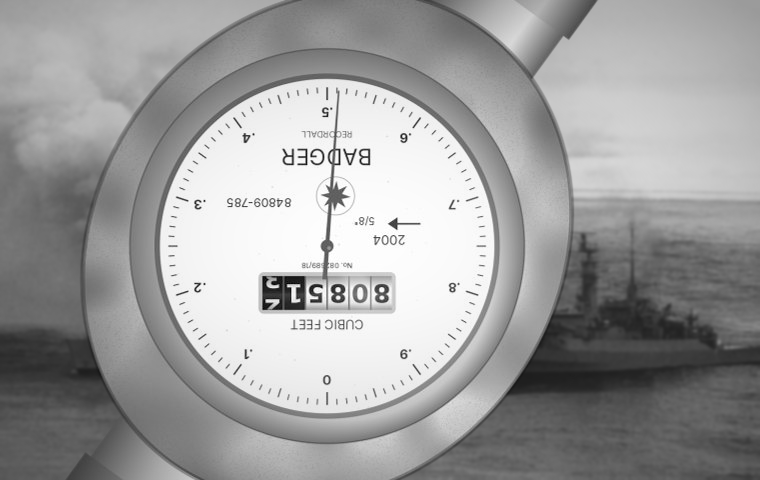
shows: 808512.51 ft³
